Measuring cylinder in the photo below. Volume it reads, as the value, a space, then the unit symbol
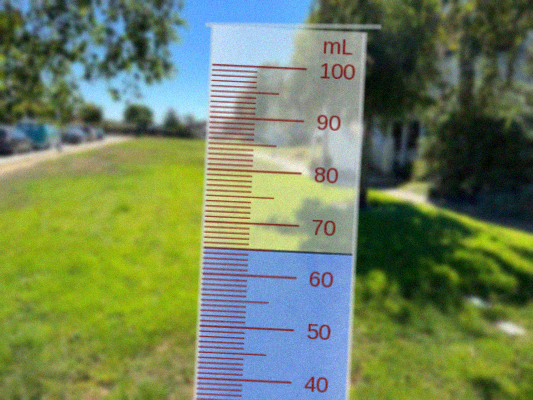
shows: 65 mL
